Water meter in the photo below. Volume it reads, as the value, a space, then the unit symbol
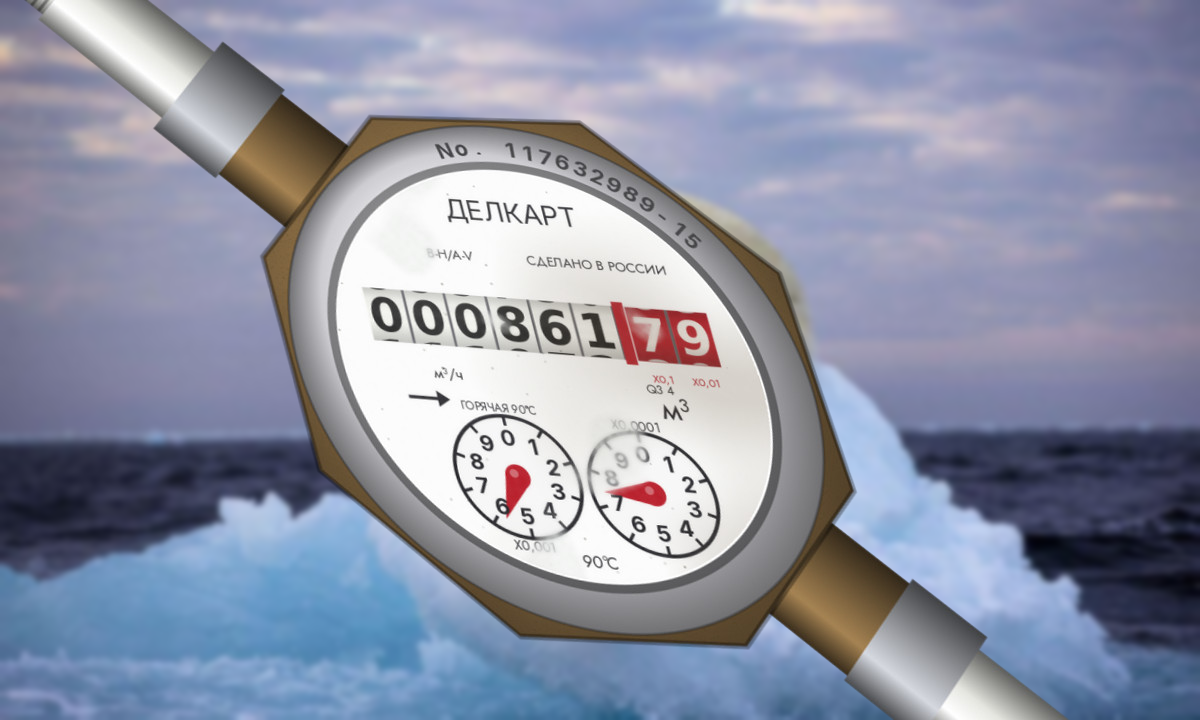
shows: 861.7957 m³
